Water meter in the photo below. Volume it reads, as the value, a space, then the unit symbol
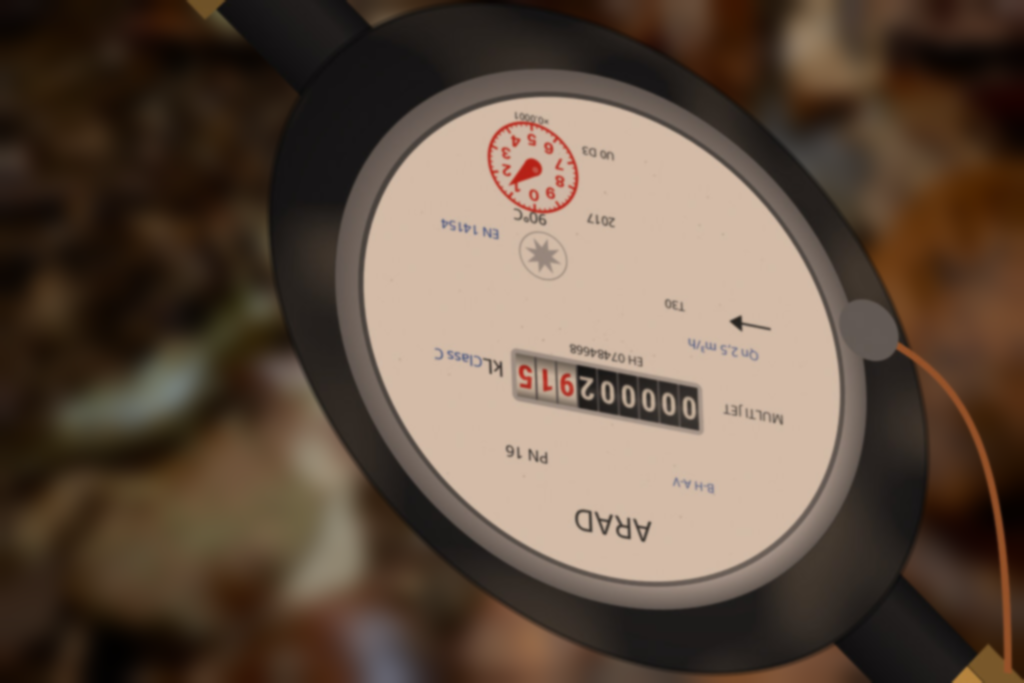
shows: 2.9151 kL
